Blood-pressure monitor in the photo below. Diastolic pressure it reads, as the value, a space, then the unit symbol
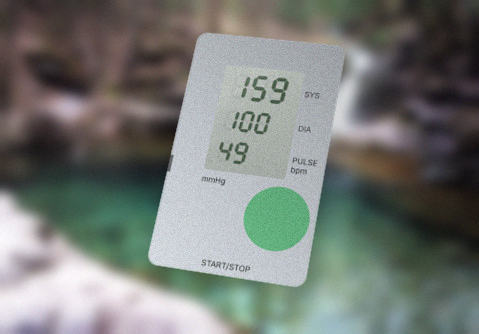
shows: 100 mmHg
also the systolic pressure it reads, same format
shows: 159 mmHg
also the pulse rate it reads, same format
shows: 49 bpm
